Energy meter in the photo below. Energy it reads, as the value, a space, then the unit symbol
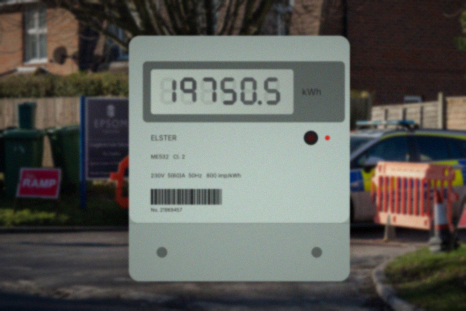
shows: 19750.5 kWh
